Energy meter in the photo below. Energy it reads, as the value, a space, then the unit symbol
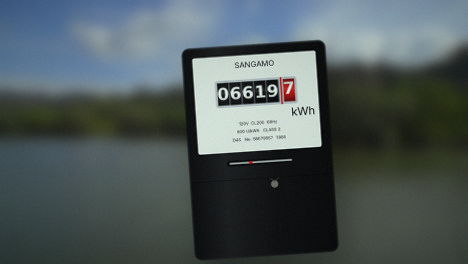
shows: 6619.7 kWh
